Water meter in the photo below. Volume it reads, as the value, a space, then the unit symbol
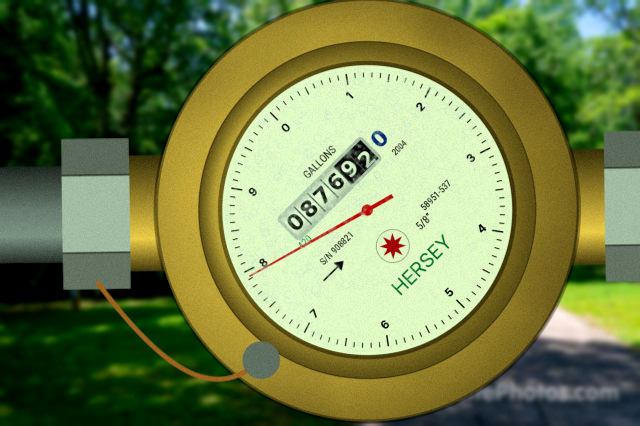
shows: 876917.9 gal
